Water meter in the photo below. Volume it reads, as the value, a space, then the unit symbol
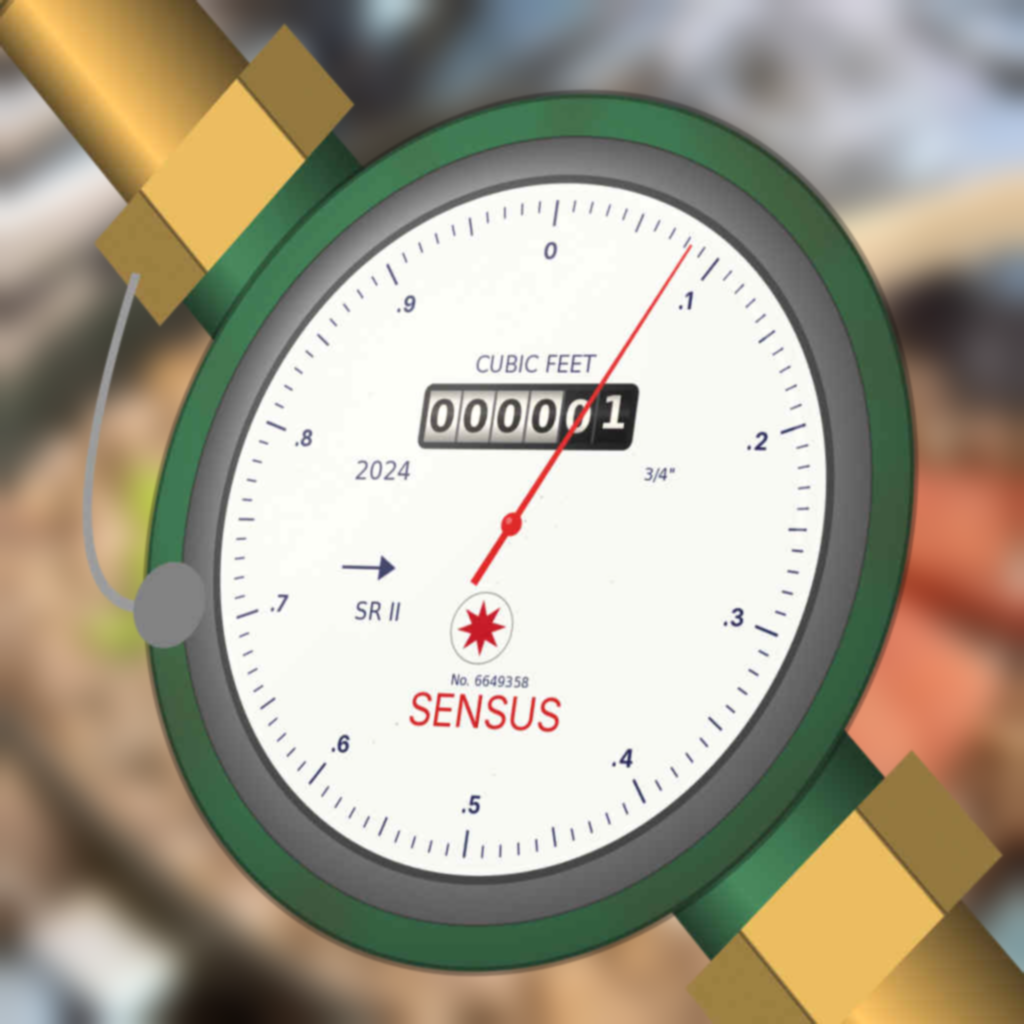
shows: 1.08 ft³
